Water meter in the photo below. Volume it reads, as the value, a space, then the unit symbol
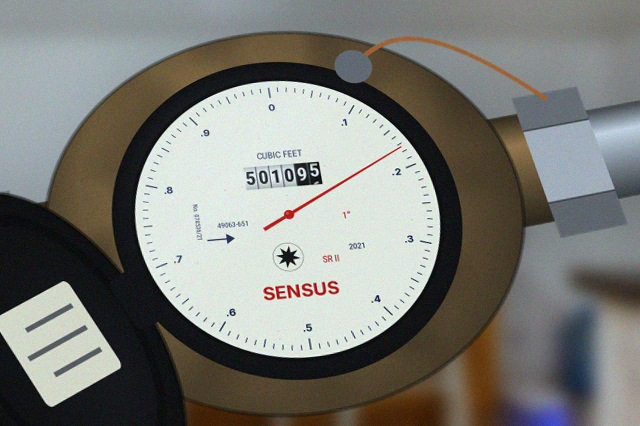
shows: 501095.17 ft³
